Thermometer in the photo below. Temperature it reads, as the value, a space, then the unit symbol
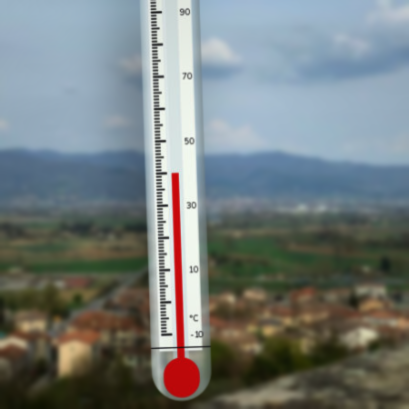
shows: 40 °C
